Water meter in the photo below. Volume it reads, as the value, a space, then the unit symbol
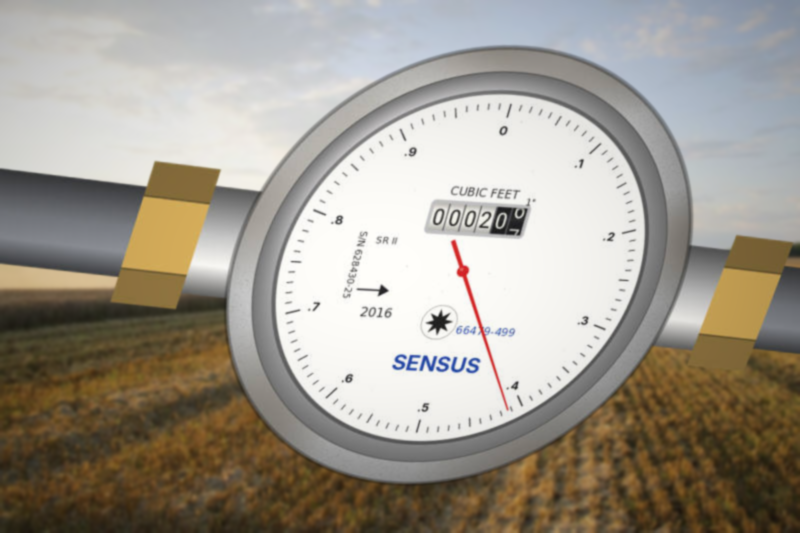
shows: 206.41 ft³
